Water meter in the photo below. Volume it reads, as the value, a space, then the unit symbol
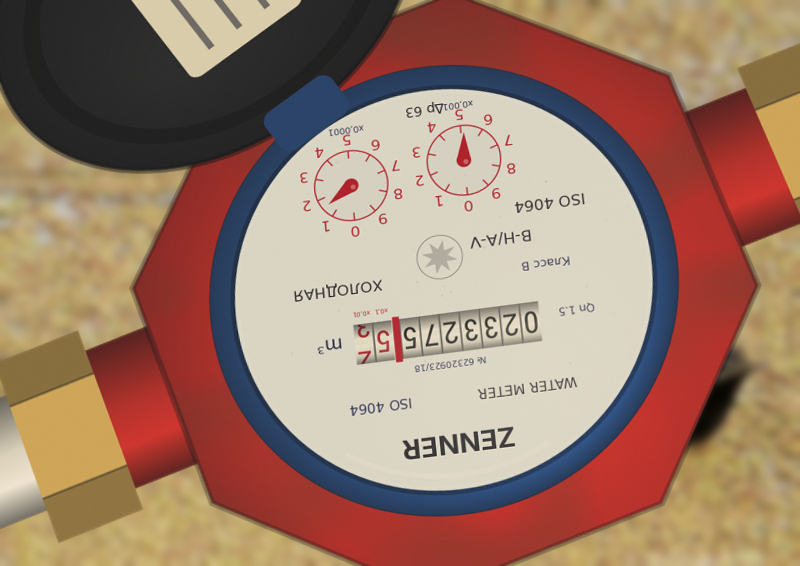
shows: 233275.5251 m³
